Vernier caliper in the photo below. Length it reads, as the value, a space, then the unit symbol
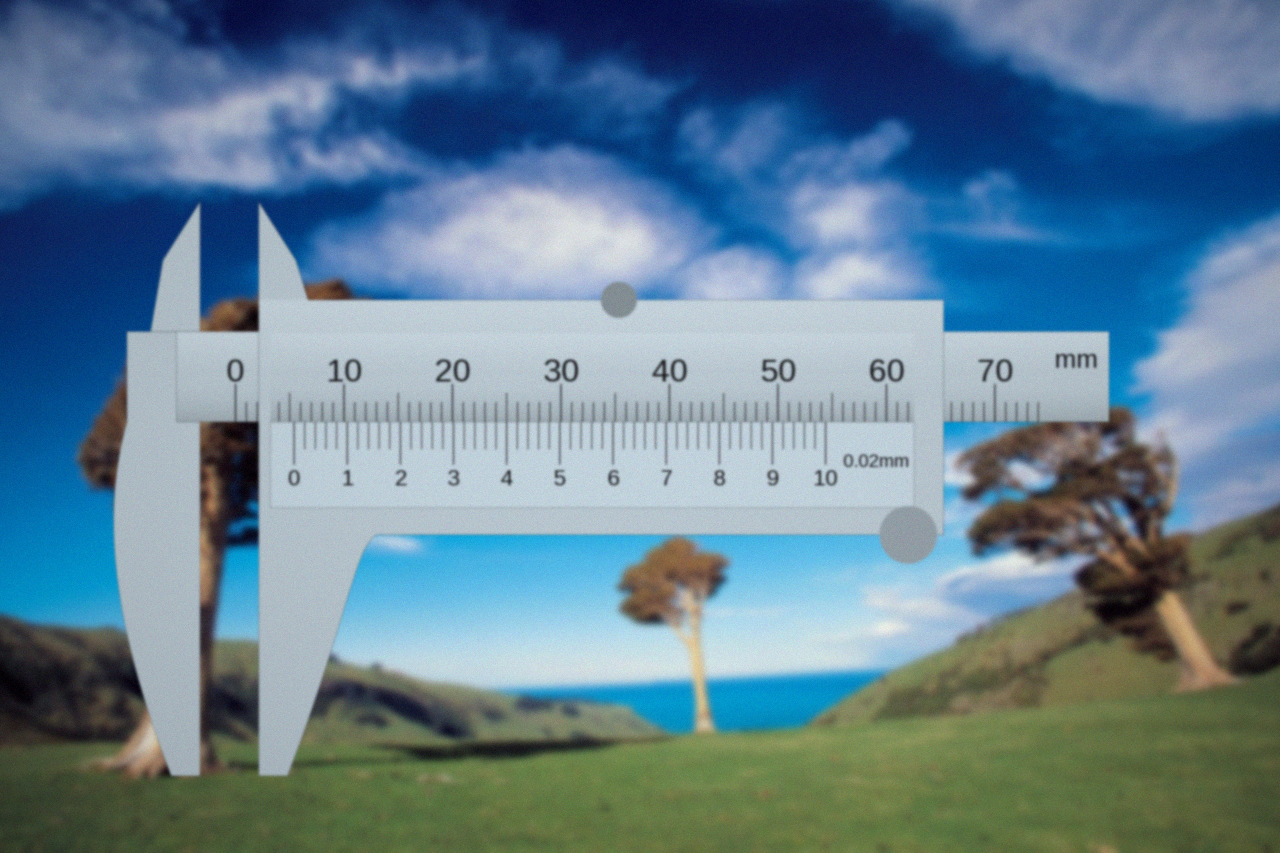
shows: 5.4 mm
